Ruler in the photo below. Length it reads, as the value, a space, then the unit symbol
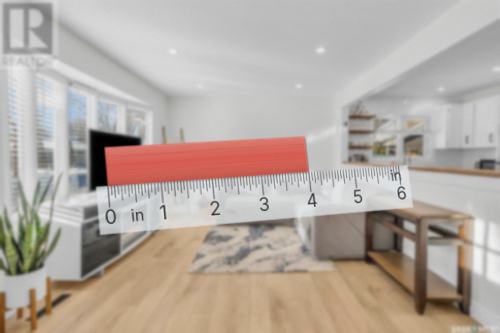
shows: 4 in
